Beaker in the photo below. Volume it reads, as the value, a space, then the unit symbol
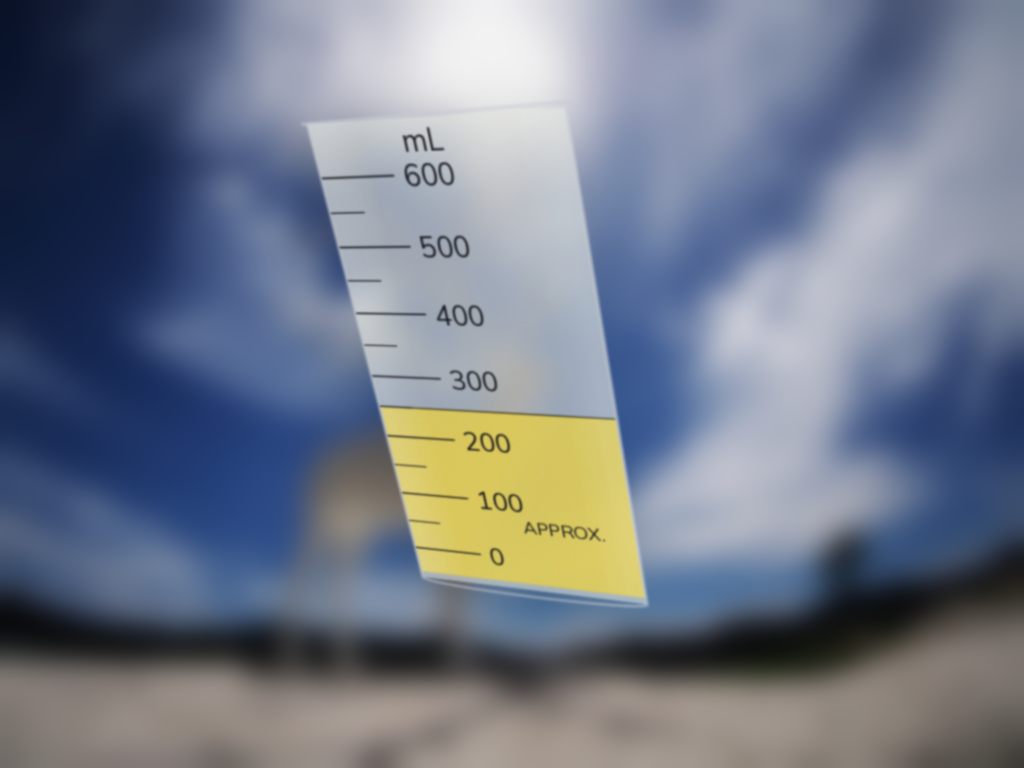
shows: 250 mL
